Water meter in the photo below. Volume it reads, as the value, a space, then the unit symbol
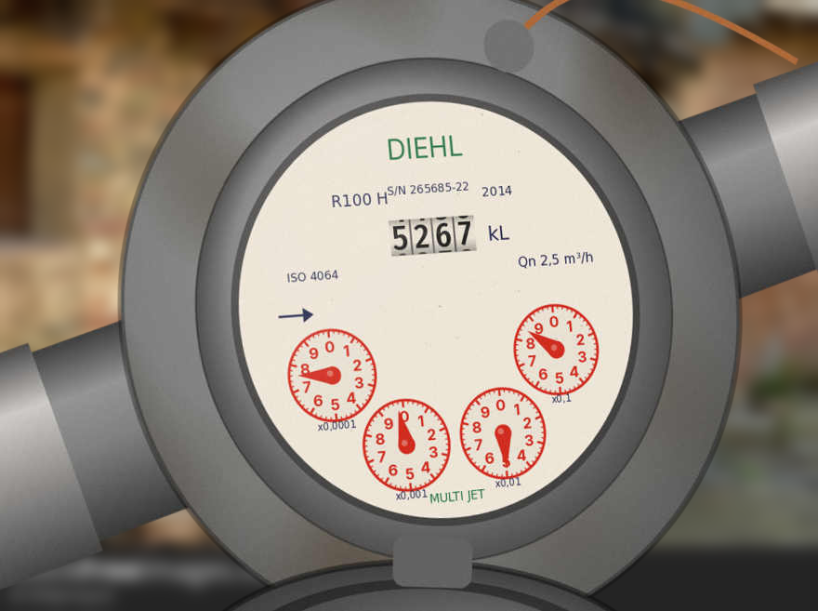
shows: 5267.8497 kL
